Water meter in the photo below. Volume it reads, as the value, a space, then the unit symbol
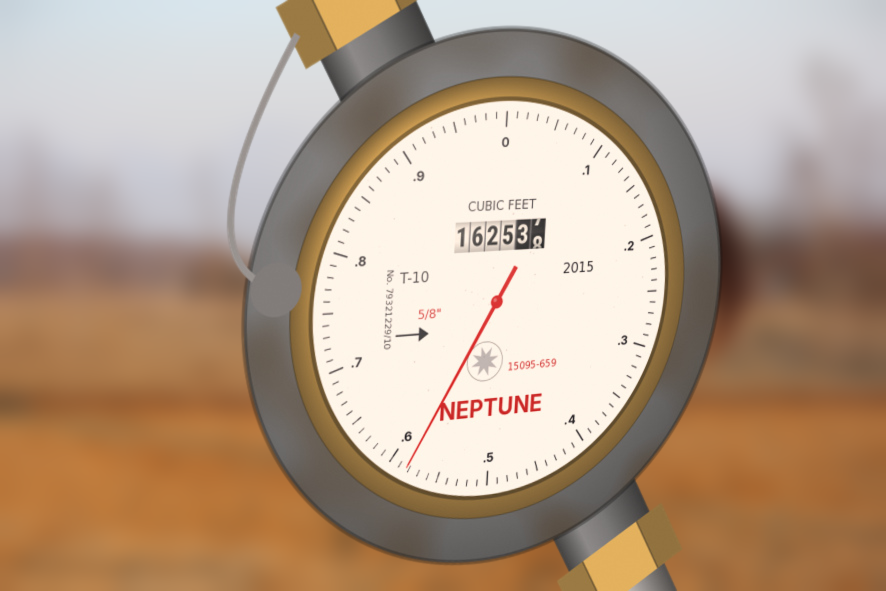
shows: 162537.58 ft³
